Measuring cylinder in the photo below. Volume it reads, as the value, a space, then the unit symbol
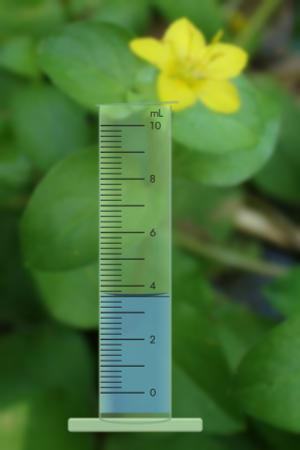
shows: 3.6 mL
